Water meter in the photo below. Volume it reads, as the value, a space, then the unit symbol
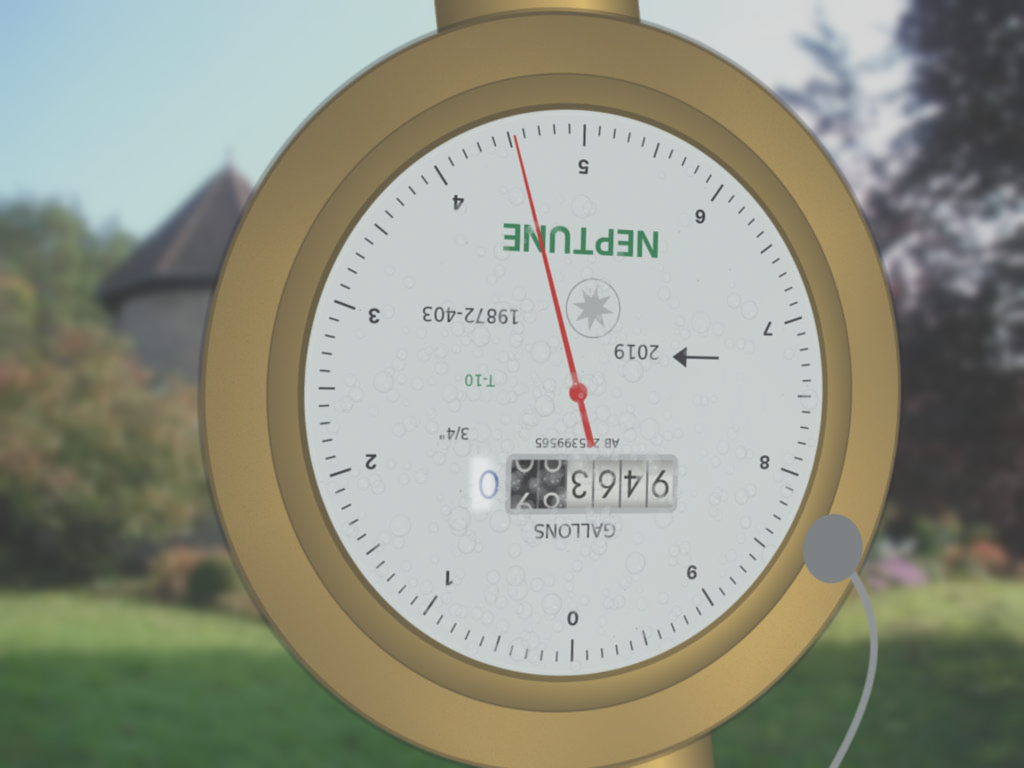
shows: 9463894.5 gal
